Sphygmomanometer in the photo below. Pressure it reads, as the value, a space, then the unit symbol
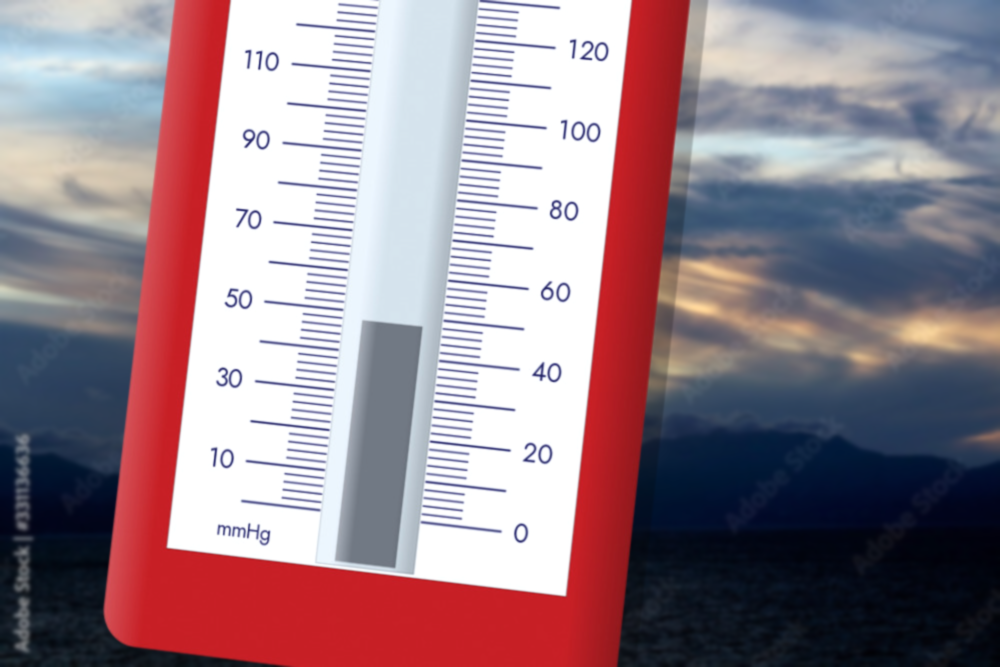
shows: 48 mmHg
